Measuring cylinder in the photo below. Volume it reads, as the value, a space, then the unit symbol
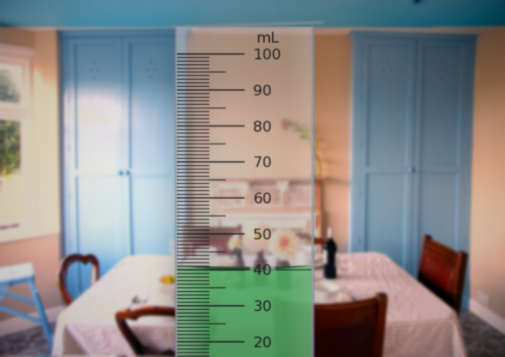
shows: 40 mL
